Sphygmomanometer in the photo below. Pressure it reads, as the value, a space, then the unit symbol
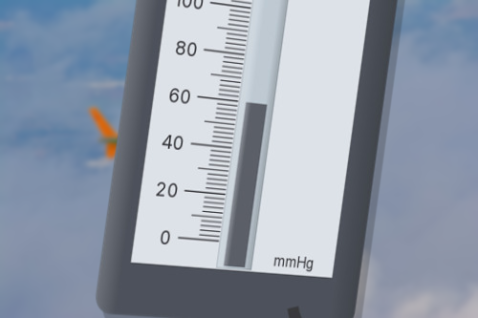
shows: 60 mmHg
